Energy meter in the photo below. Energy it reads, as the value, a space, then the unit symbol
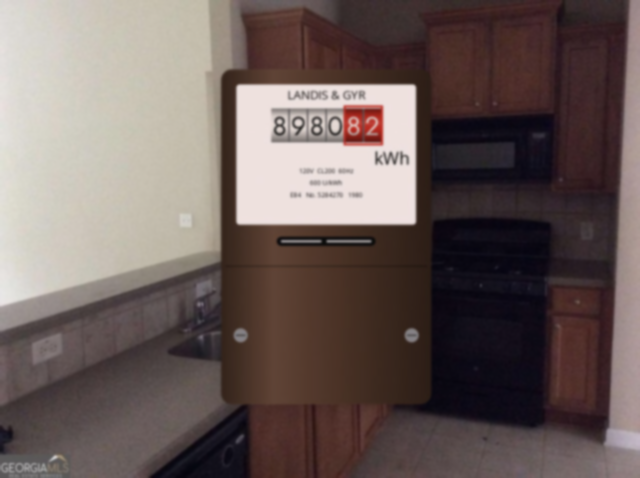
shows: 8980.82 kWh
